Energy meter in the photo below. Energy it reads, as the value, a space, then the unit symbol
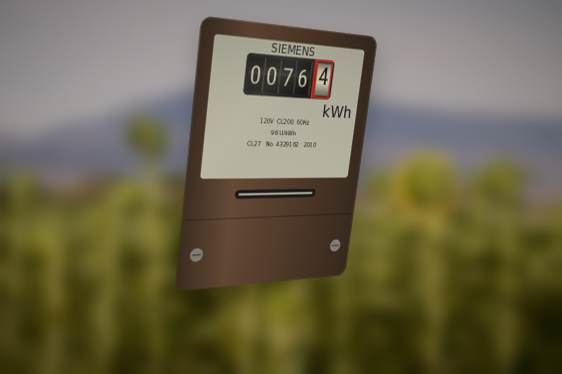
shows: 76.4 kWh
